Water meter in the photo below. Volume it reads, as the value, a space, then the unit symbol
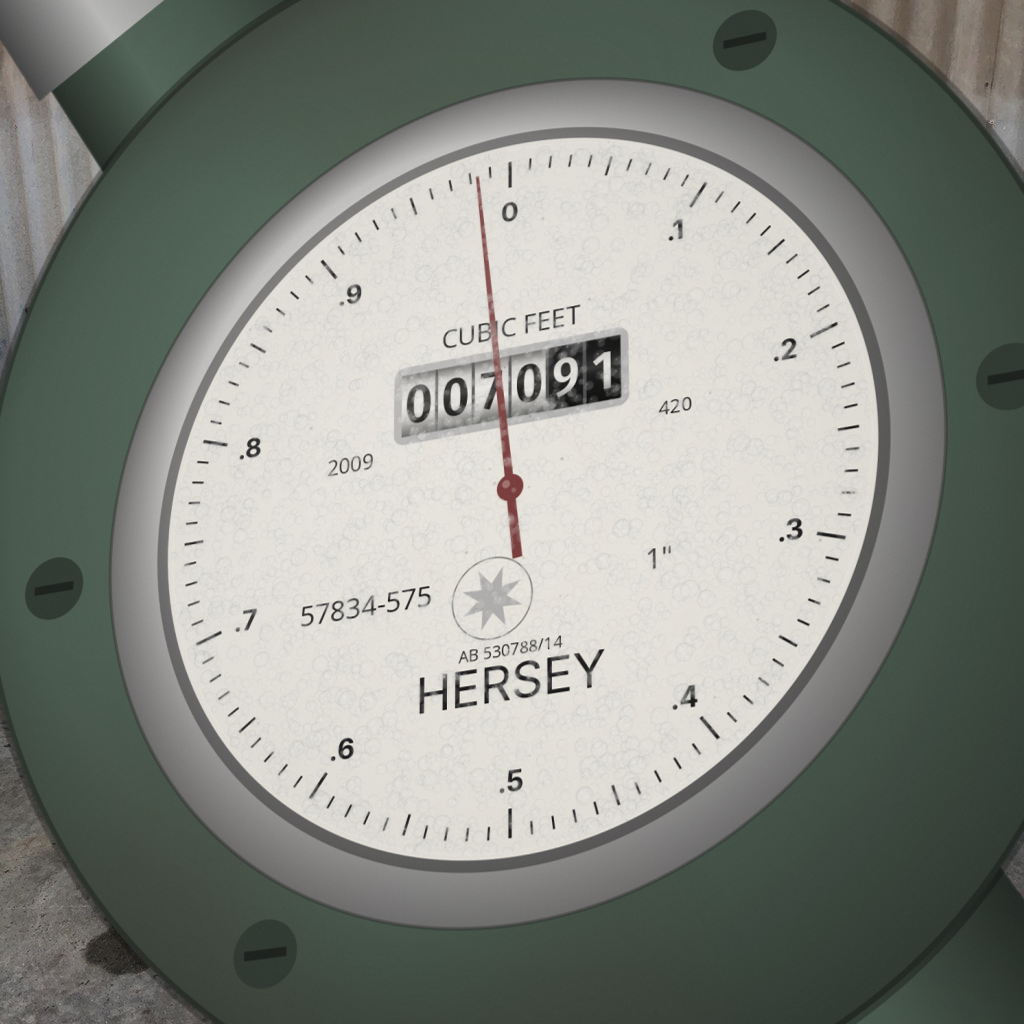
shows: 7090.98 ft³
